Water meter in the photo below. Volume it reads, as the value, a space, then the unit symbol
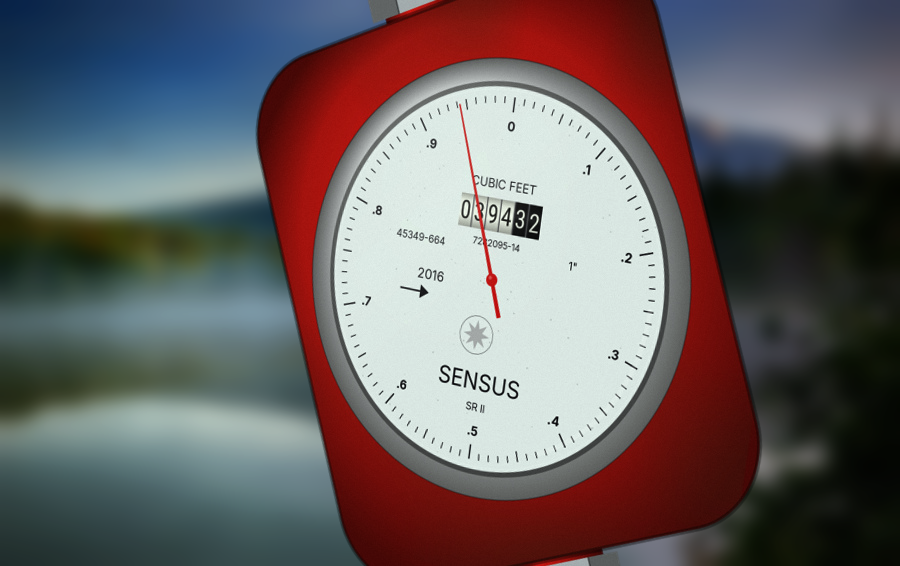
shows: 39431.94 ft³
